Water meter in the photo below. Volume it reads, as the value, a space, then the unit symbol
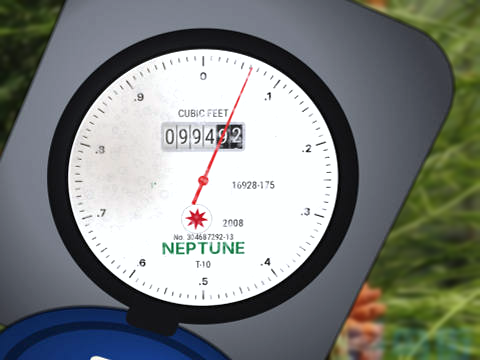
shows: 99492.06 ft³
